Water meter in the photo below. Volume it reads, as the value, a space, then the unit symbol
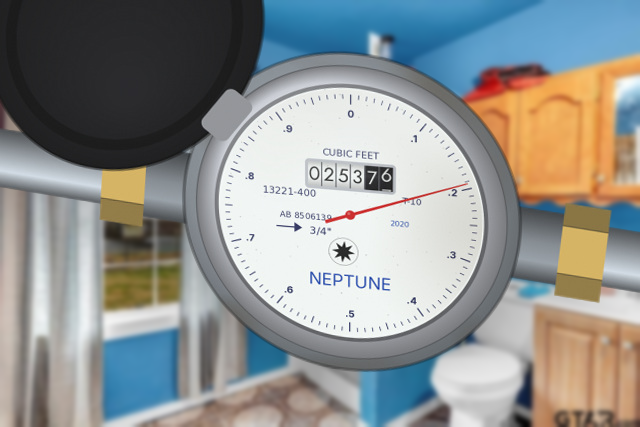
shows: 25376.19 ft³
